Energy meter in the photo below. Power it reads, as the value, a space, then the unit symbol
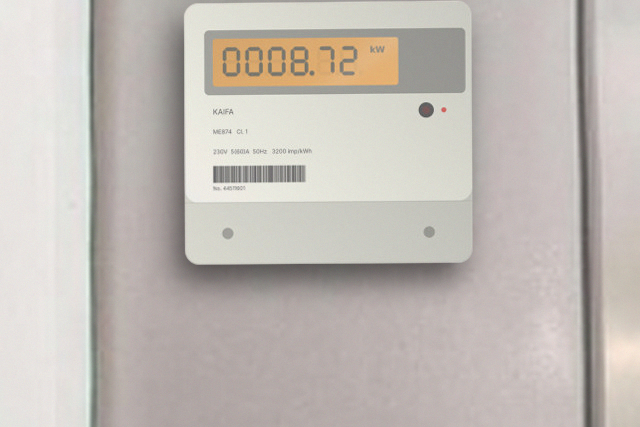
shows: 8.72 kW
